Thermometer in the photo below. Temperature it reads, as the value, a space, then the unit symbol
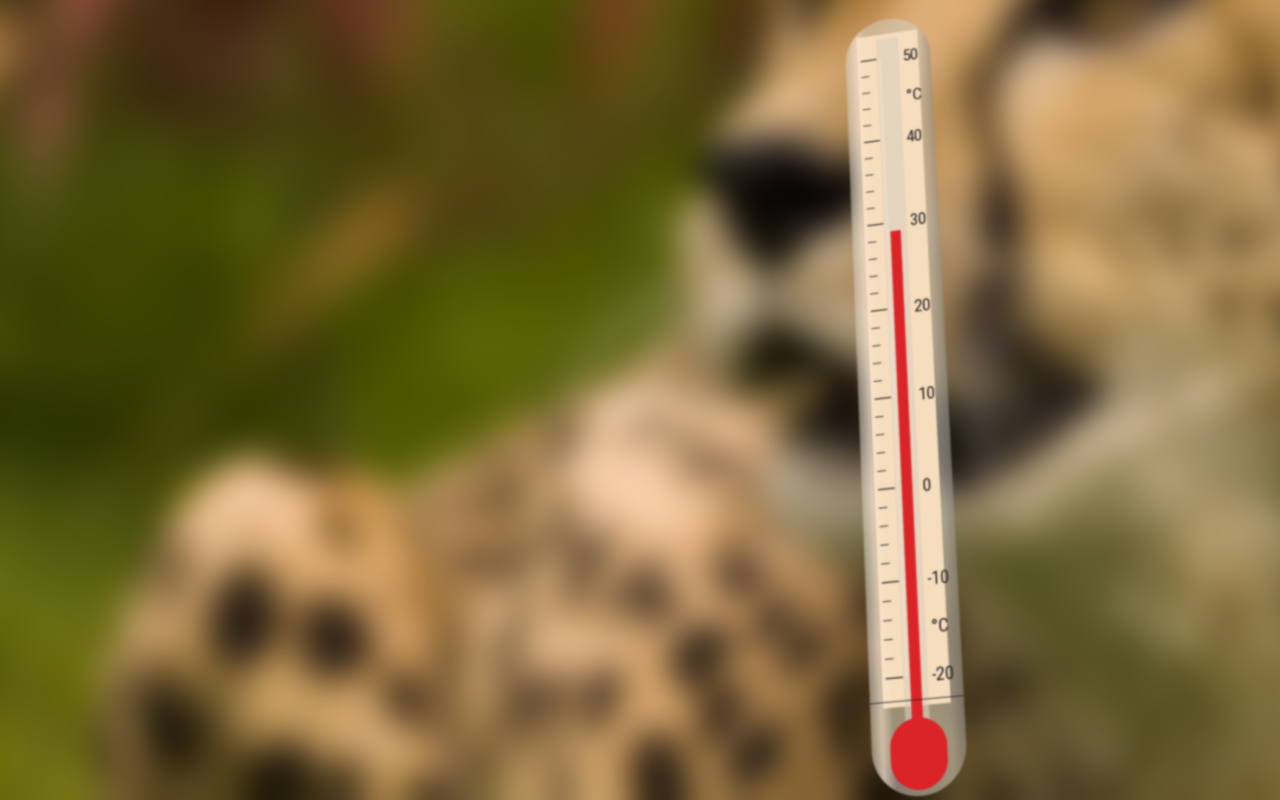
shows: 29 °C
